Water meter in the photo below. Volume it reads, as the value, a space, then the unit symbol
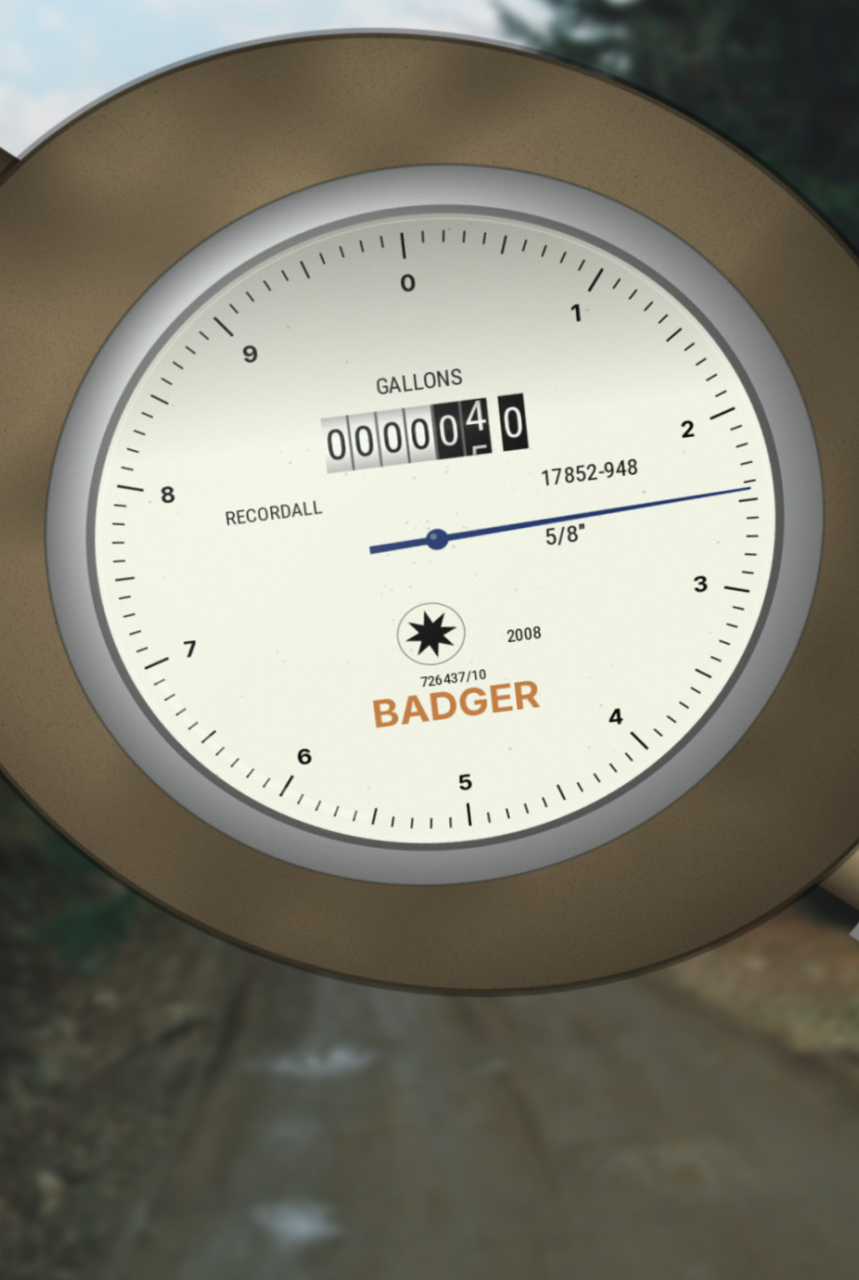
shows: 42.4 gal
